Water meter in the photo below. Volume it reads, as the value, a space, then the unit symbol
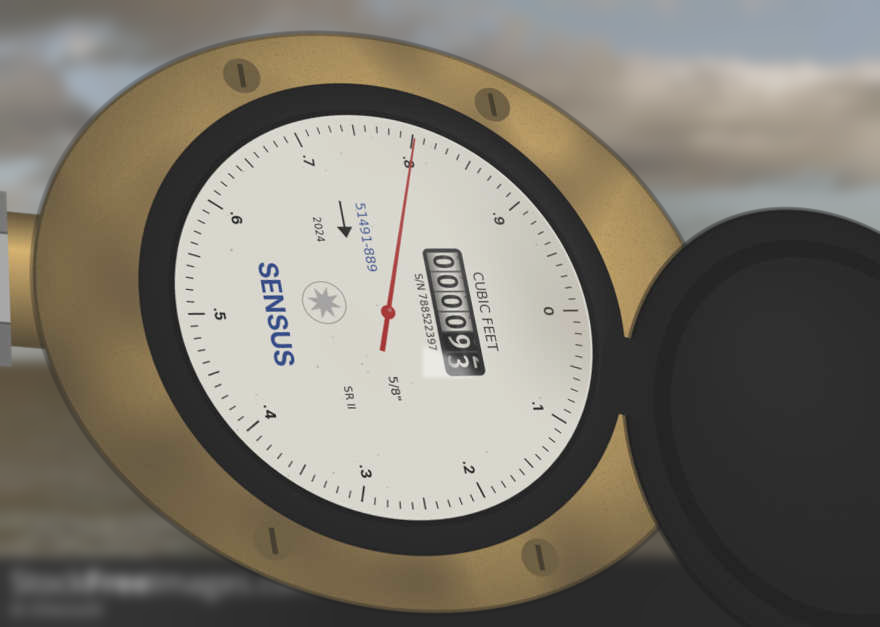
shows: 92.80 ft³
